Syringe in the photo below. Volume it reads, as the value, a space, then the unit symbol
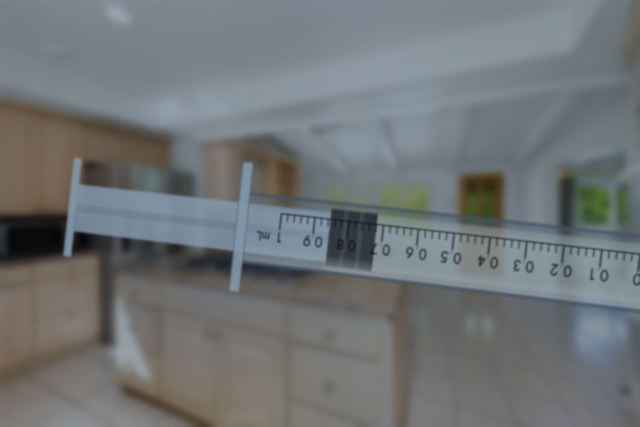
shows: 0.72 mL
